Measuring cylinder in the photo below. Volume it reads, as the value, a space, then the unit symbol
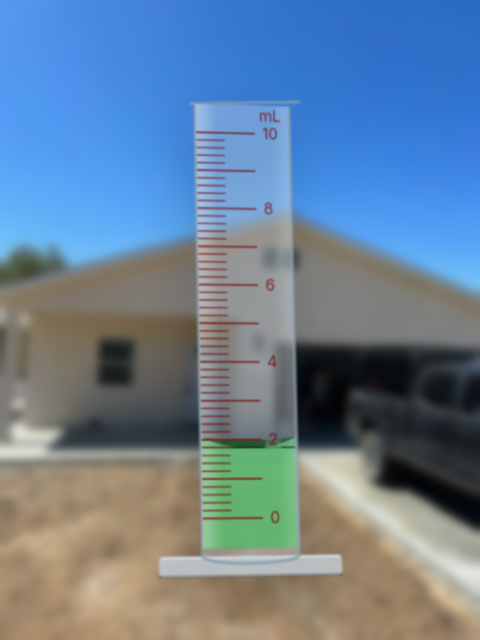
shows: 1.8 mL
